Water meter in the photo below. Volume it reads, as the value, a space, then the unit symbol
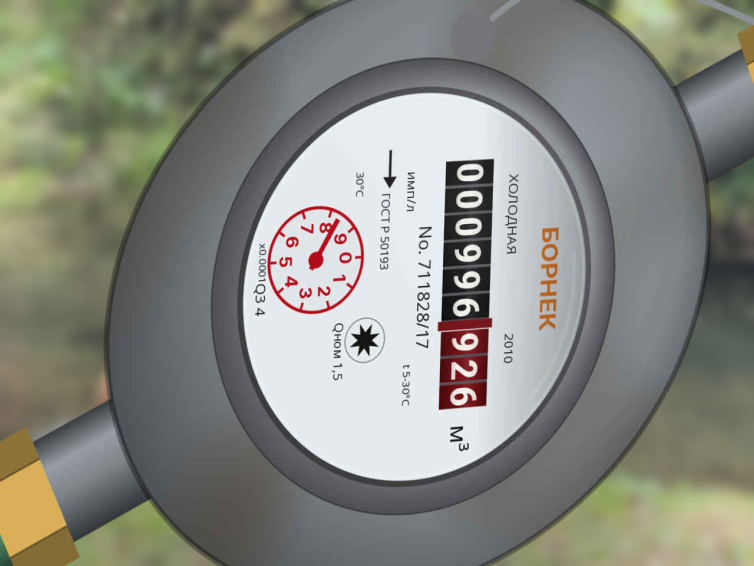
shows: 996.9268 m³
